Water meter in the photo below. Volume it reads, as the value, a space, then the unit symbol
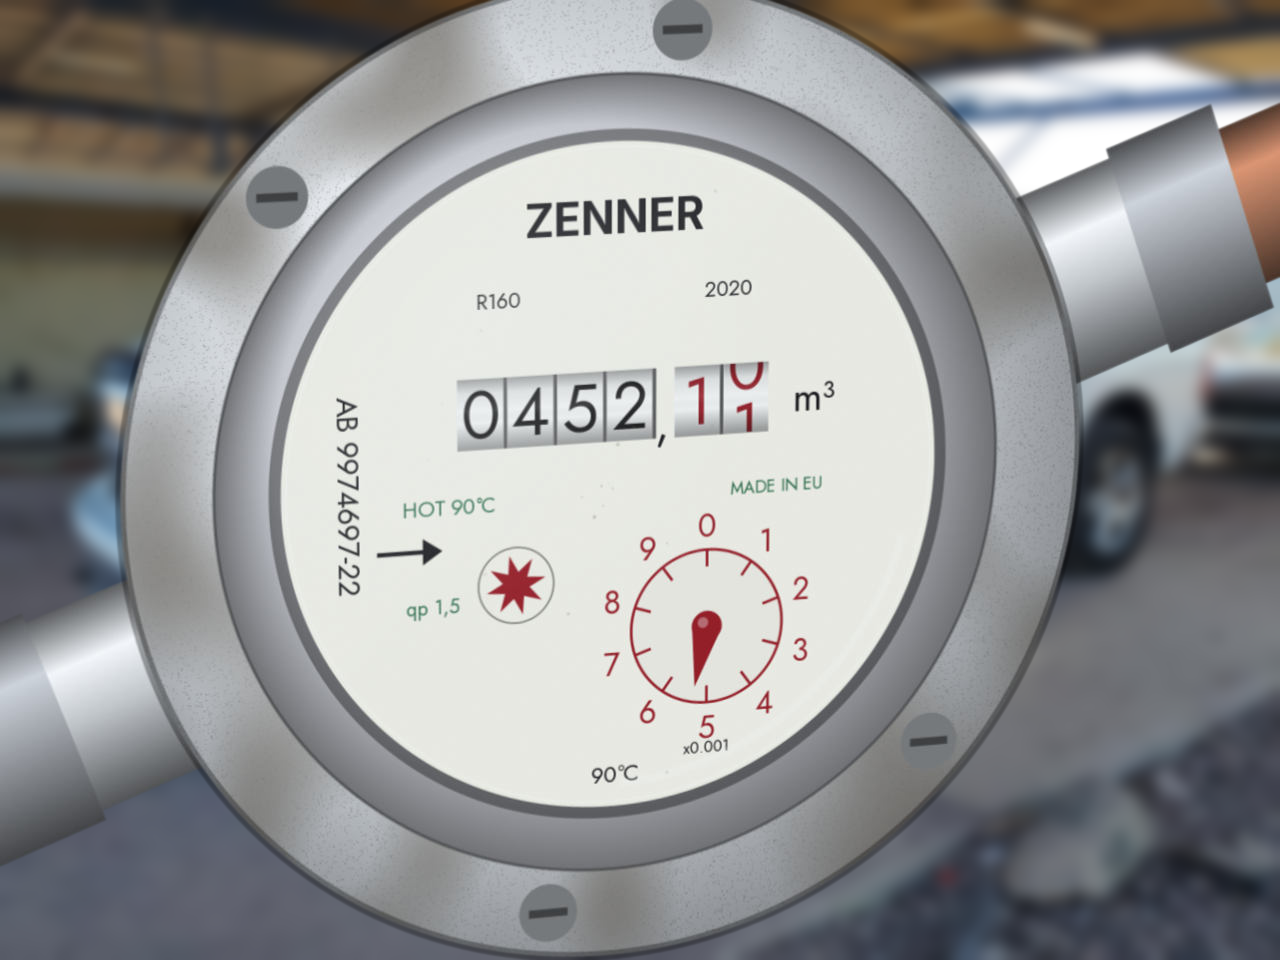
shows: 452.105 m³
